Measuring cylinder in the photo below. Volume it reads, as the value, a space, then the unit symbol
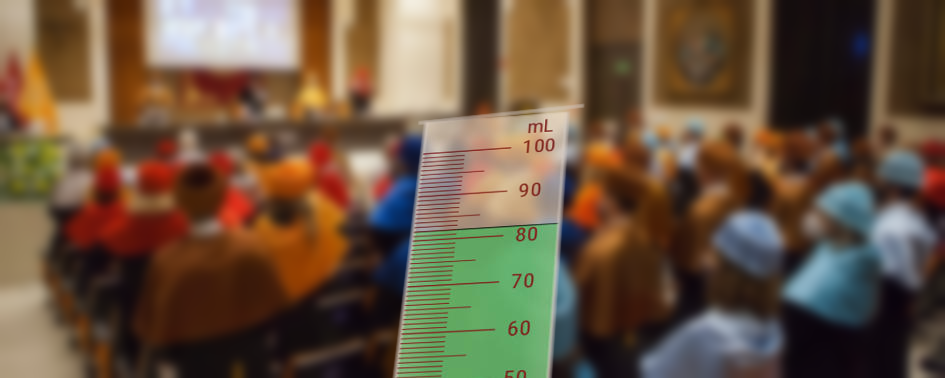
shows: 82 mL
